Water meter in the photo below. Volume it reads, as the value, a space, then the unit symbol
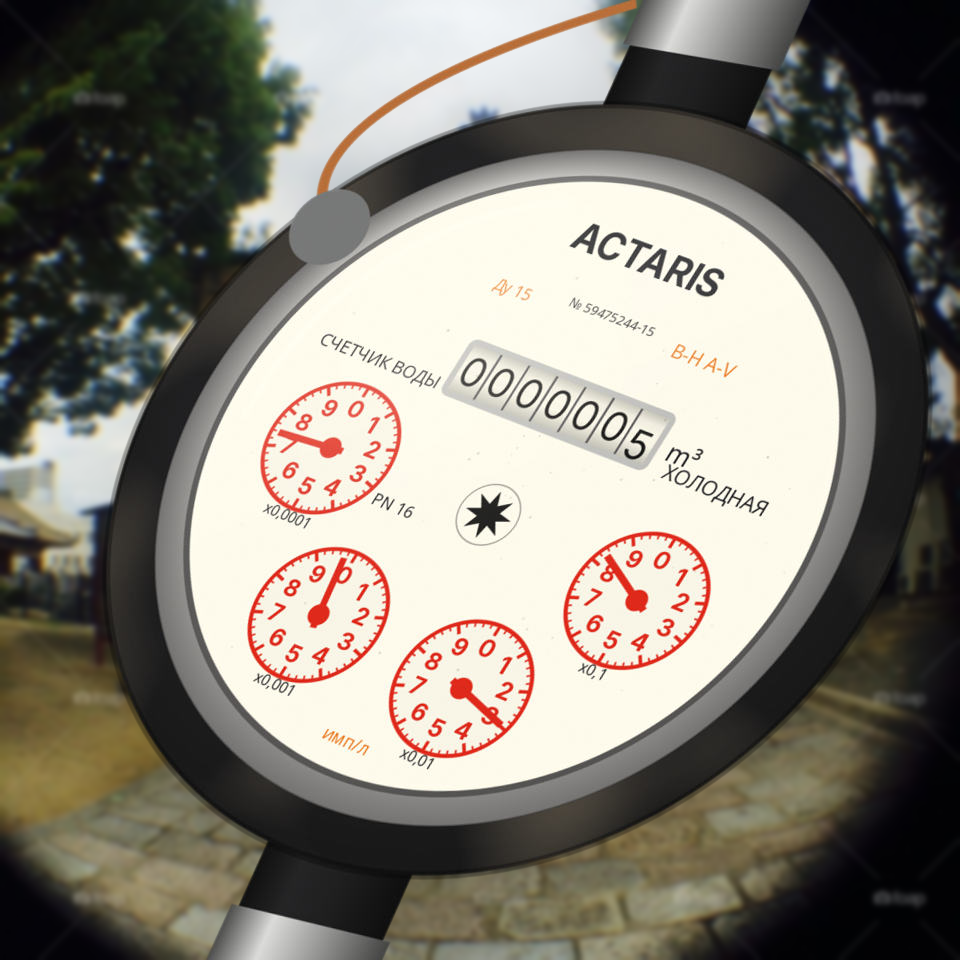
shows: 4.8297 m³
